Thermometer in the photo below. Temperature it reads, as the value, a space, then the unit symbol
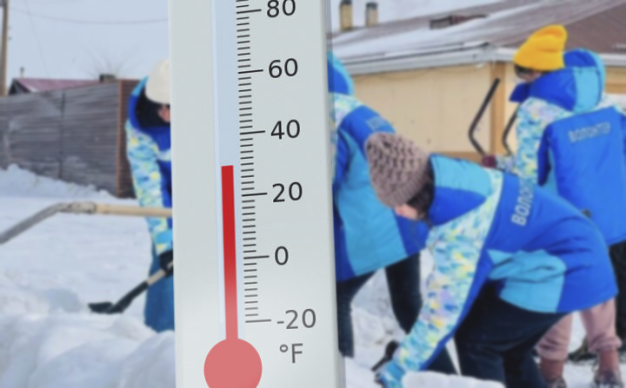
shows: 30 °F
